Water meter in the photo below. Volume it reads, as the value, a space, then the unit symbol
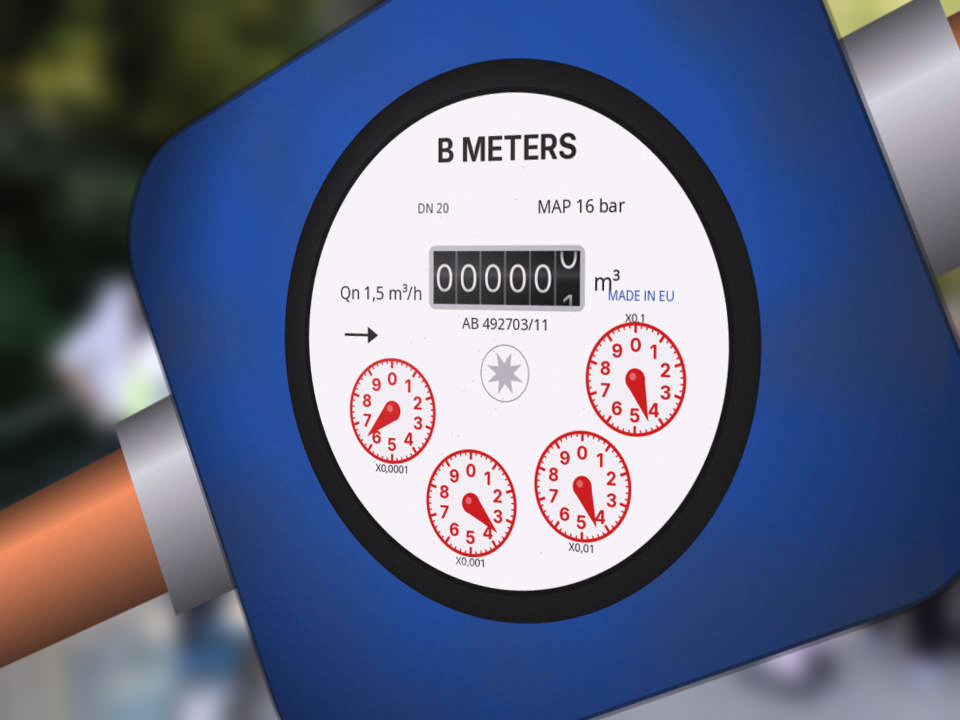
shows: 0.4436 m³
